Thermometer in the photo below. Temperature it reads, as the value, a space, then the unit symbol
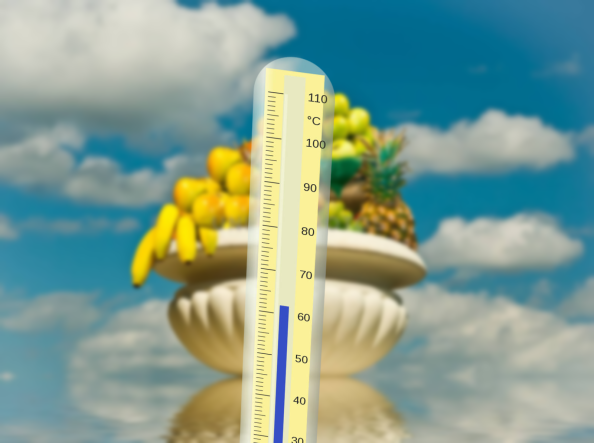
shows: 62 °C
